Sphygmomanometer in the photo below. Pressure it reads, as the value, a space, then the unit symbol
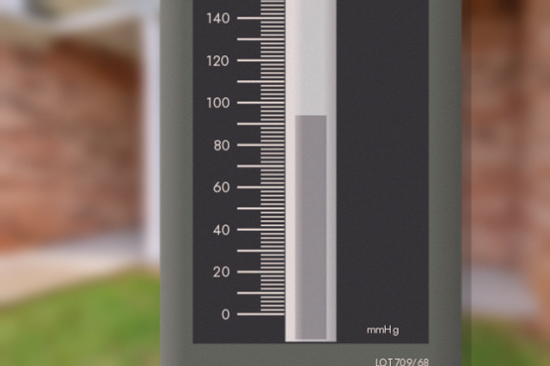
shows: 94 mmHg
